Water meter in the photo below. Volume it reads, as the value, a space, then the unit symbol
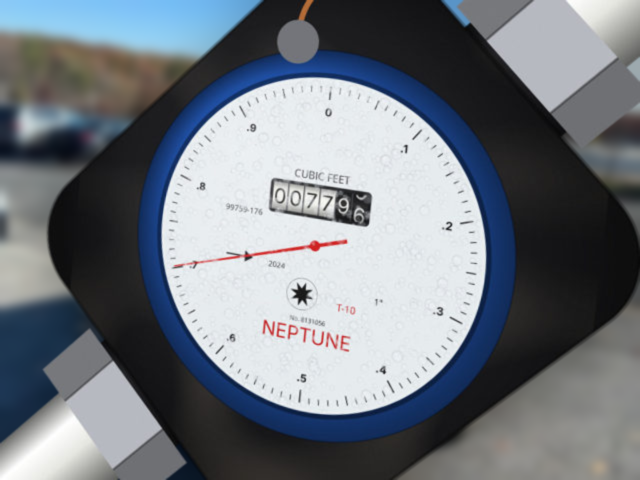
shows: 7795.70 ft³
